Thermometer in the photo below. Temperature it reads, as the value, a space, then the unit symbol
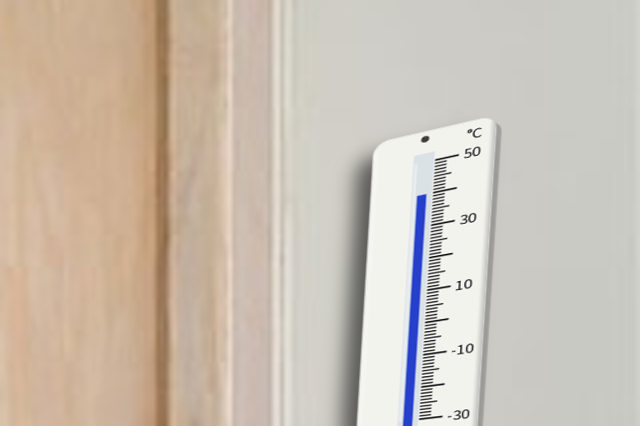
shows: 40 °C
